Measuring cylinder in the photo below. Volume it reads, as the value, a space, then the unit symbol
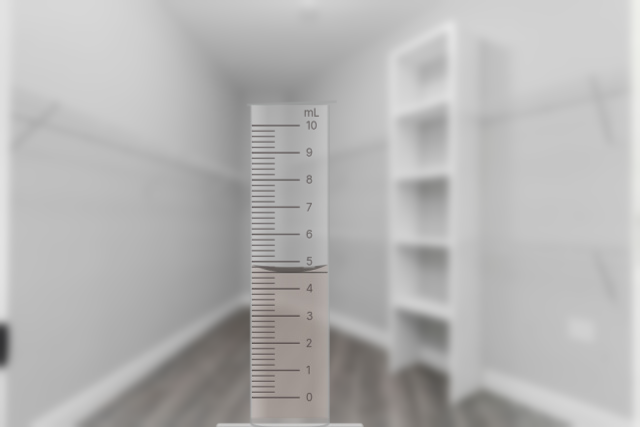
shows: 4.6 mL
